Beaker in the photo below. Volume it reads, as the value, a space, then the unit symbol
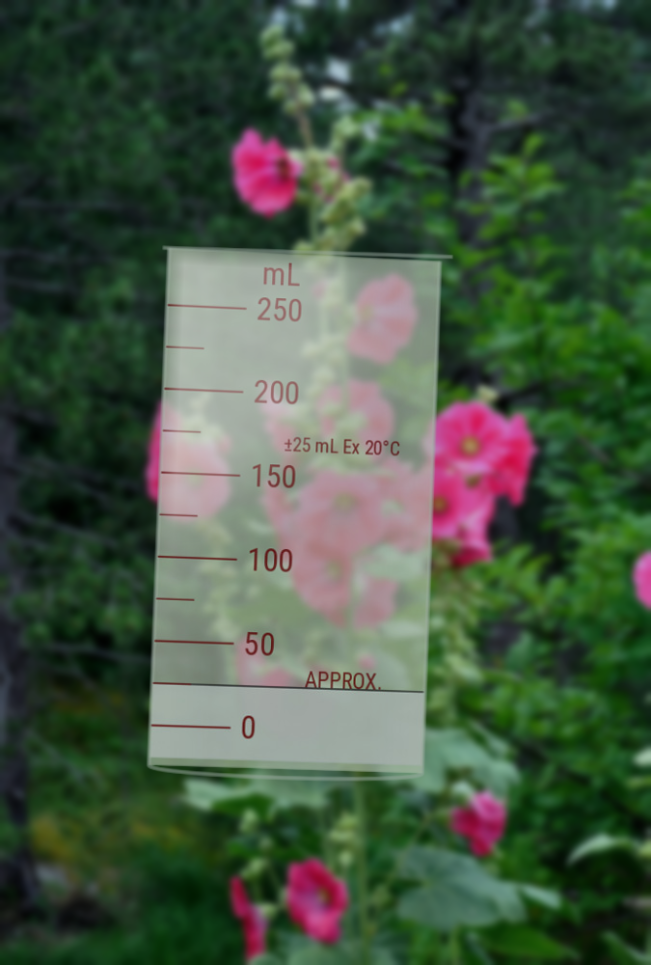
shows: 25 mL
